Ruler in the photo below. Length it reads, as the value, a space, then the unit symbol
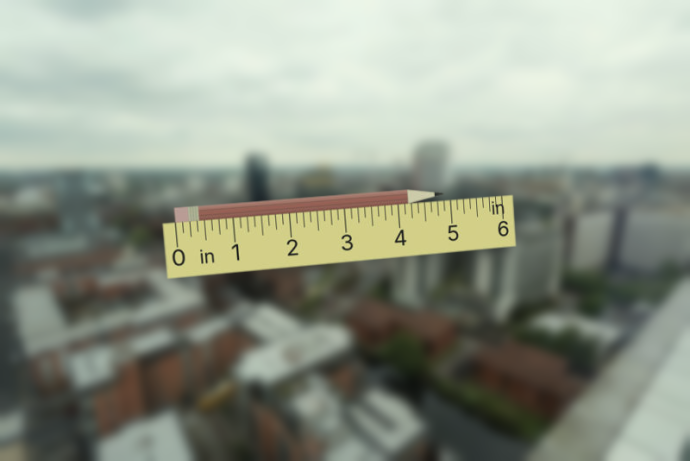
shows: 4.875 in
